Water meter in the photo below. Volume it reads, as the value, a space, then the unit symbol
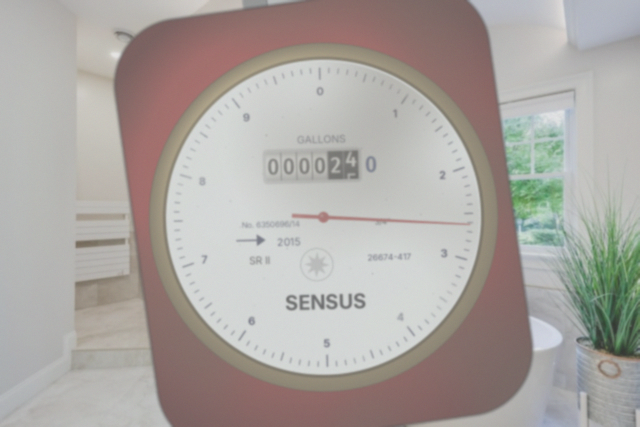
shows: 242.6 gal
